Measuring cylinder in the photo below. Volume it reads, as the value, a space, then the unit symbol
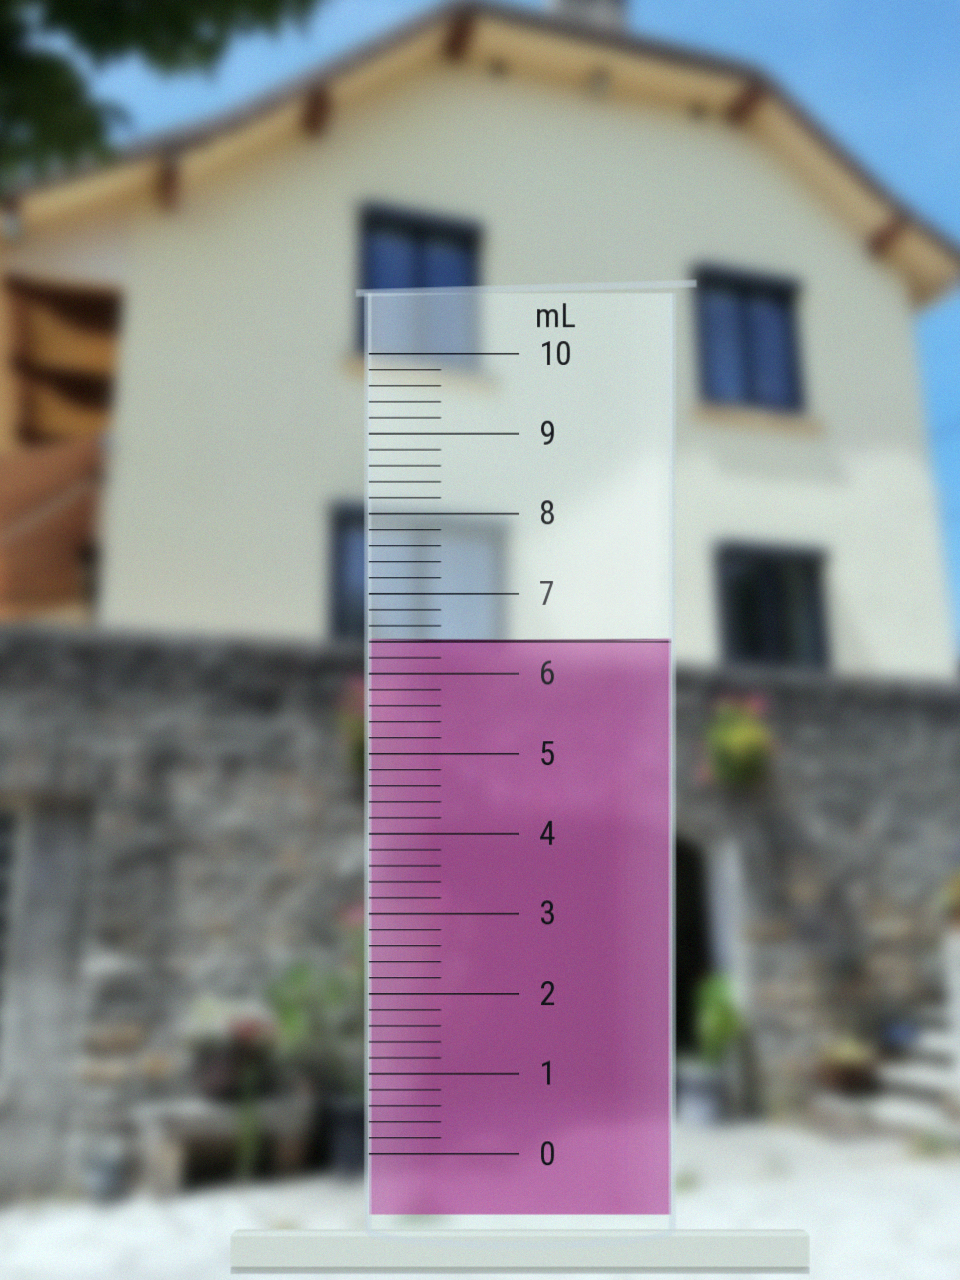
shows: 6.4 mL
